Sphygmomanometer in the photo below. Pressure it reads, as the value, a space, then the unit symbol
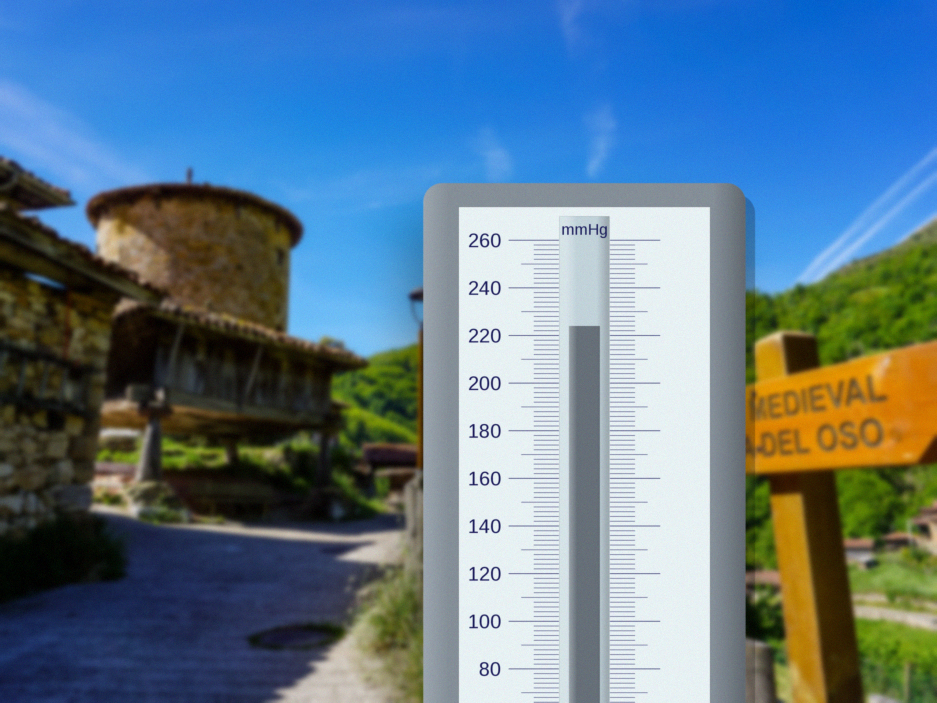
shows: 224 mmHg
